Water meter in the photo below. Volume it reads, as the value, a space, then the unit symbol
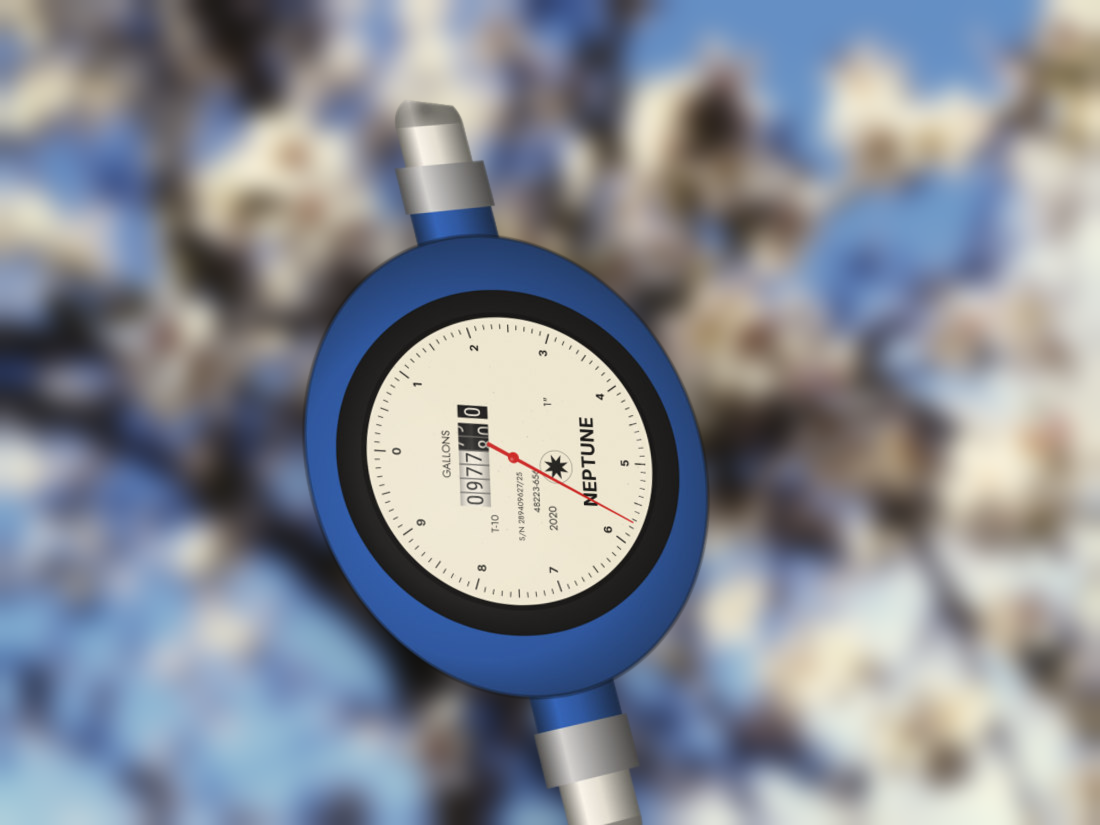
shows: 977795.7 gal
